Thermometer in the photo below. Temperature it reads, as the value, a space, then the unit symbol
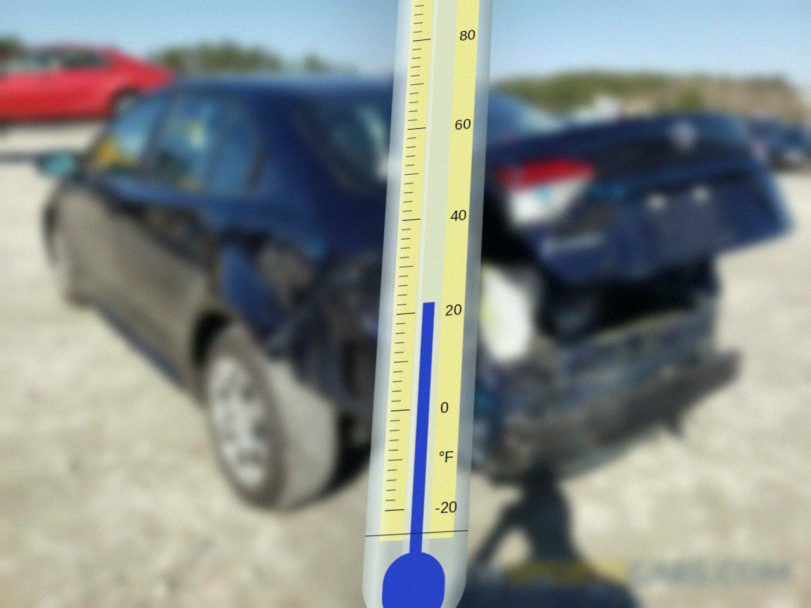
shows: 22 °F
